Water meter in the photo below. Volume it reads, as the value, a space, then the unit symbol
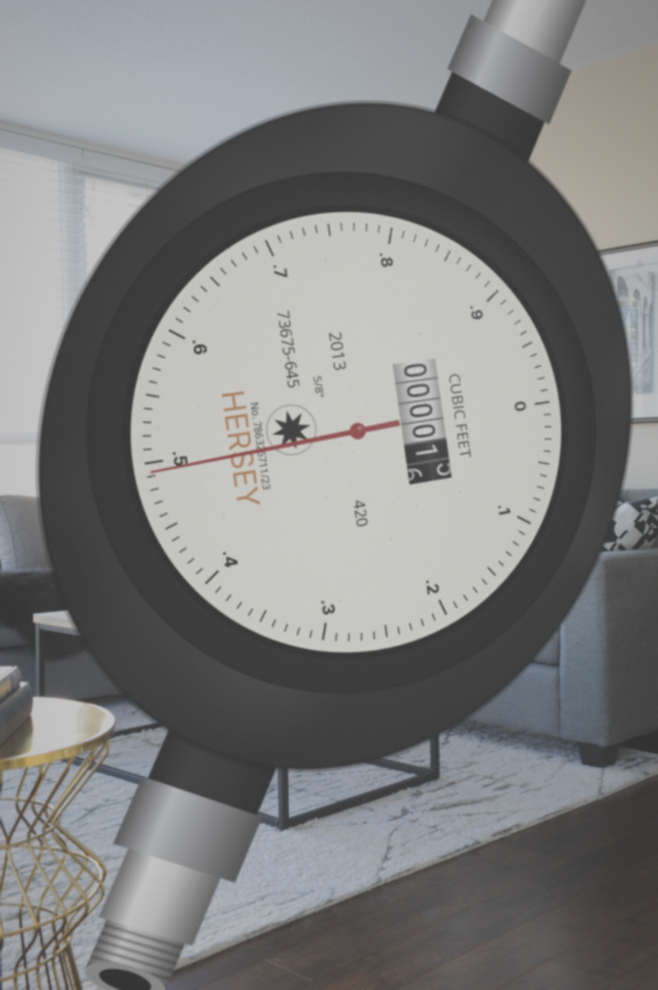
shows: 15.49 ft³
